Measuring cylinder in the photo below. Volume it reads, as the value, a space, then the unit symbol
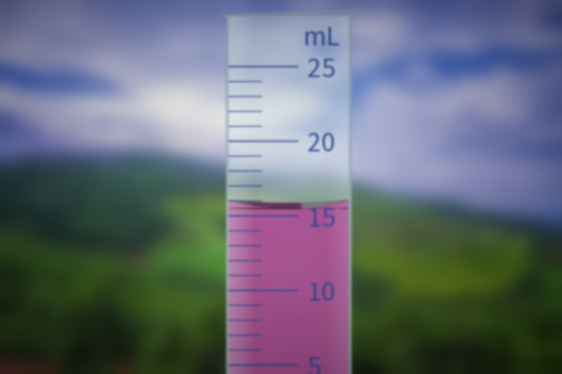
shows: 15.5 mL
